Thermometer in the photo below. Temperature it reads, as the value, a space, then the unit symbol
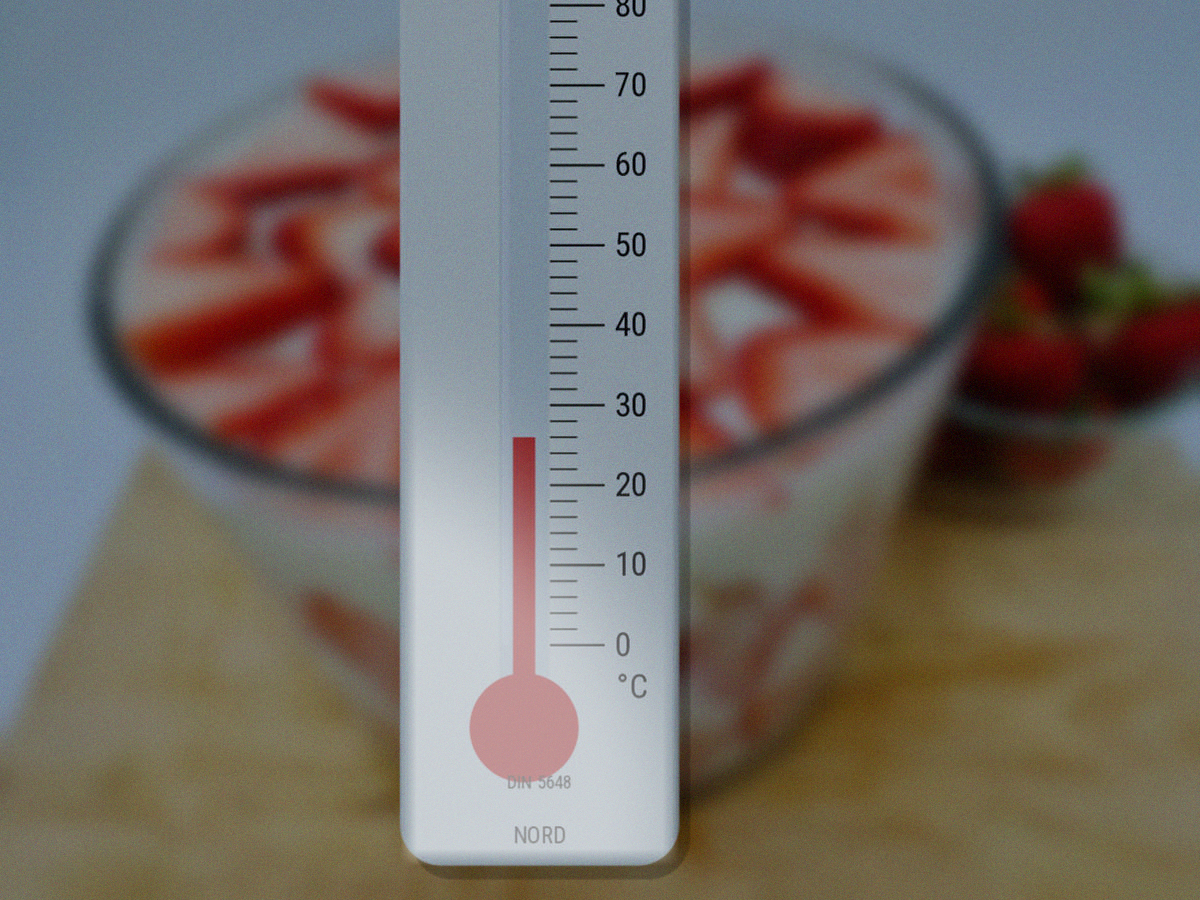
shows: 26 °C
